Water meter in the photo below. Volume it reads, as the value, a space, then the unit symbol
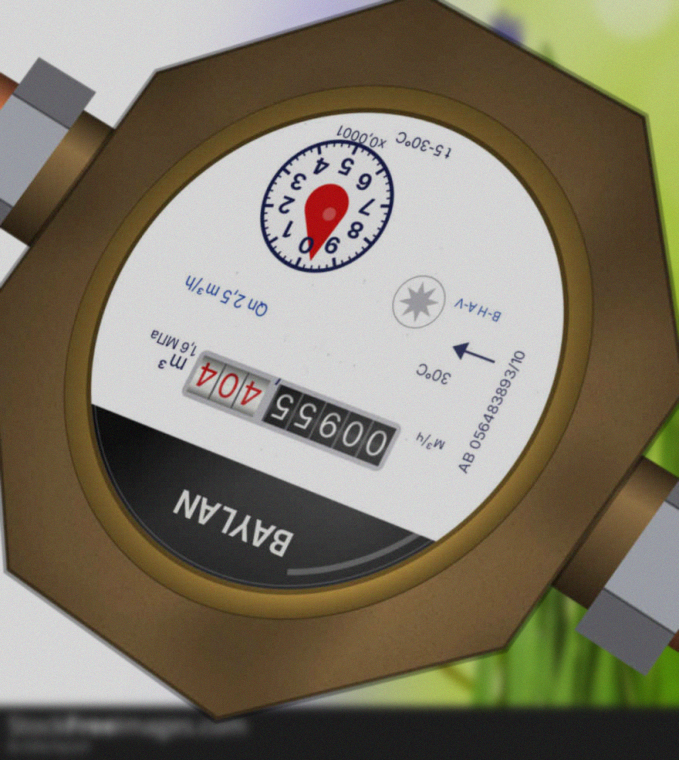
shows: 955.4039 m³
